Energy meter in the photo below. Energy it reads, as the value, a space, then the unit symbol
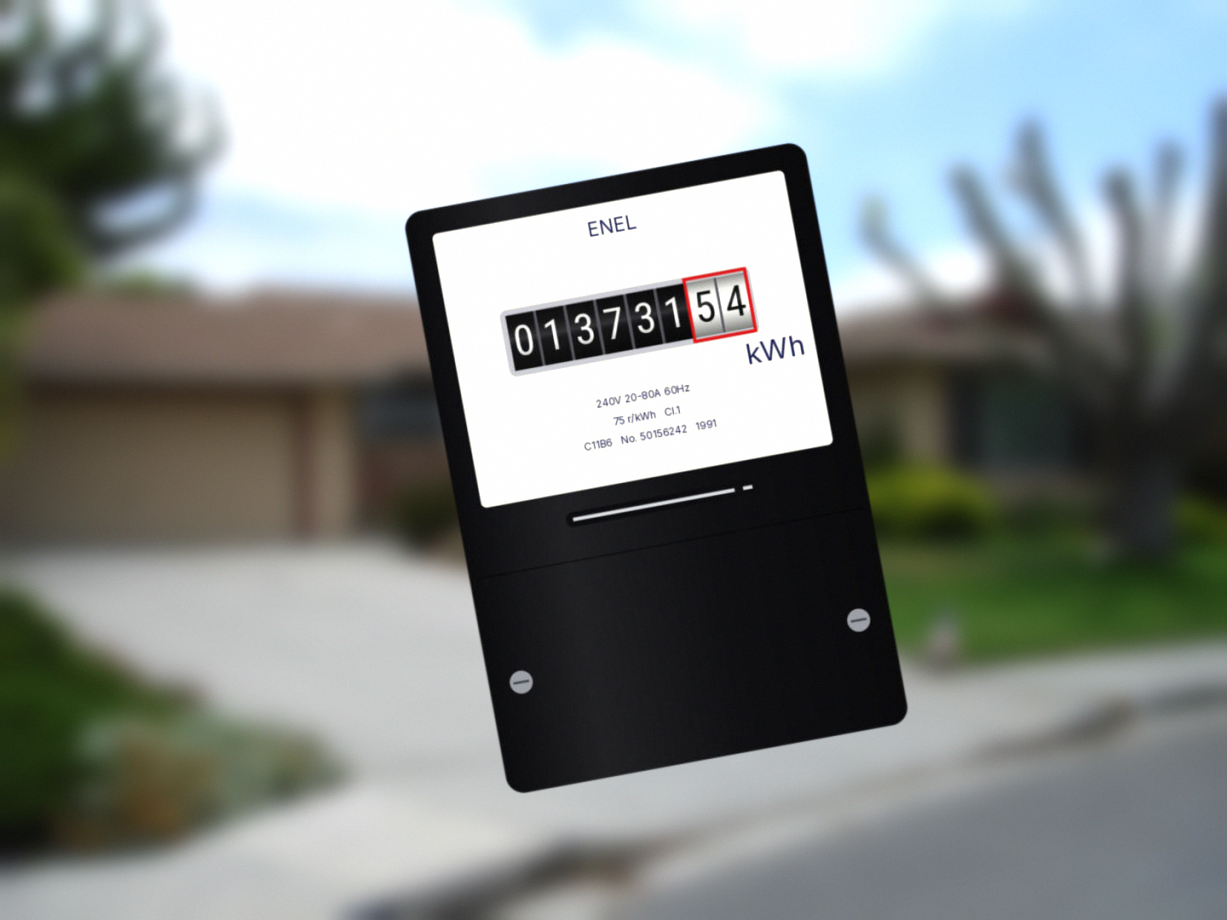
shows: 13731.54 kWh
